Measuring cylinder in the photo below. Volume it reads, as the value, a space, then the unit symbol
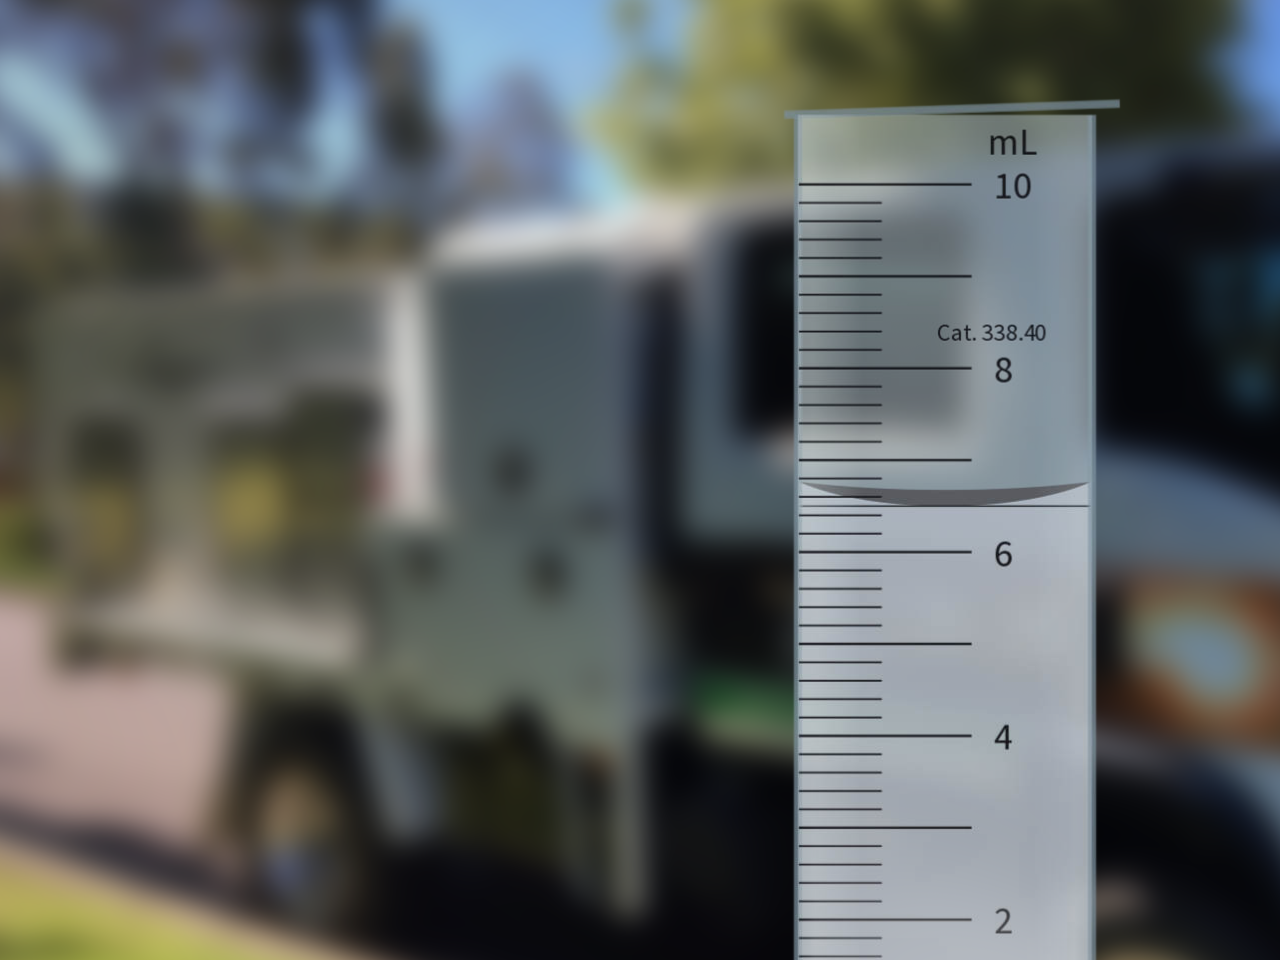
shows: 6.5 mL
